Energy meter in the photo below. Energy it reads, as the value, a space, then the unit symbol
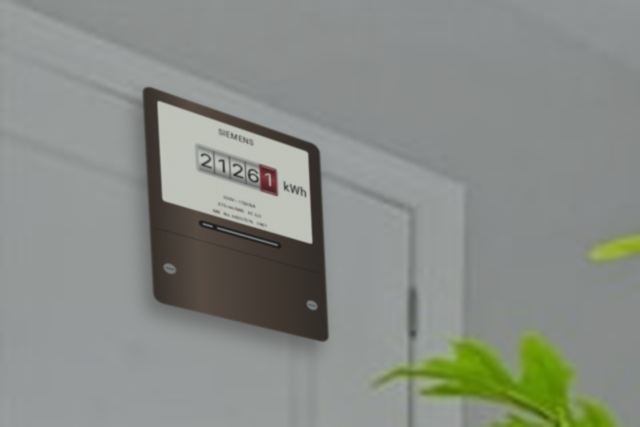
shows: 2126.1 kWh
